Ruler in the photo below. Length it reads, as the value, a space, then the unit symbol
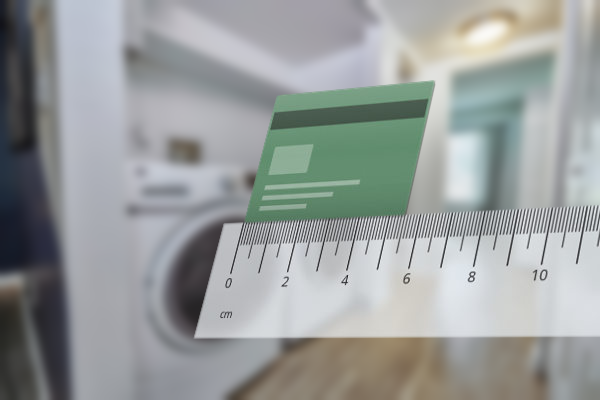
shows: 5.5 cm
